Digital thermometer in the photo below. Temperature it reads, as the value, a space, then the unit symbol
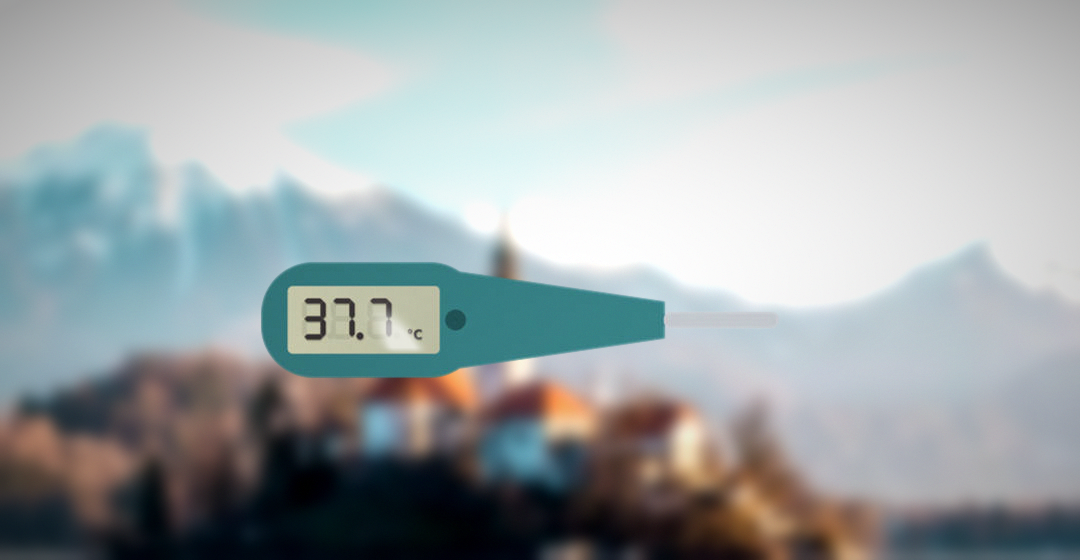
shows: 37.7 °C
